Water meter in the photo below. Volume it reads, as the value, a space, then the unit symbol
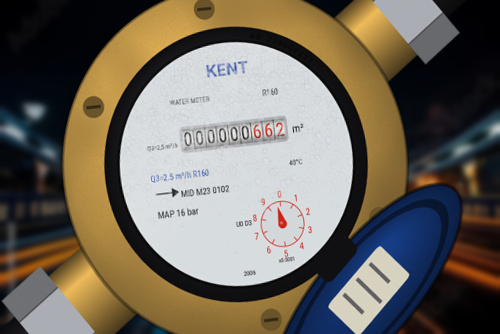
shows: 0.6619 m³
